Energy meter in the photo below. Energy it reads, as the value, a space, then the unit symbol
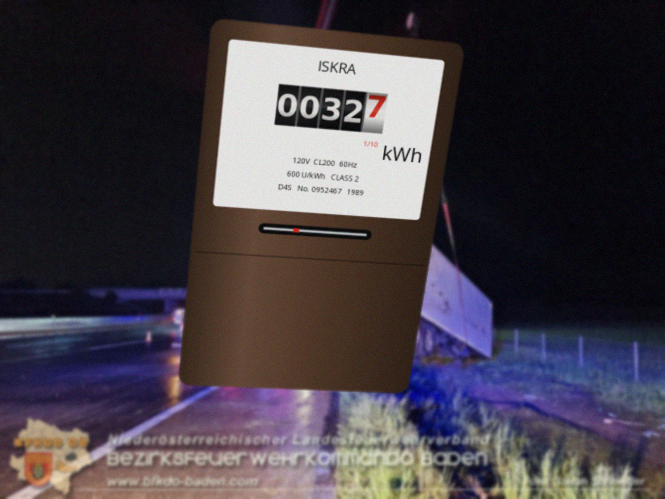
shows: 32.7 kWh
